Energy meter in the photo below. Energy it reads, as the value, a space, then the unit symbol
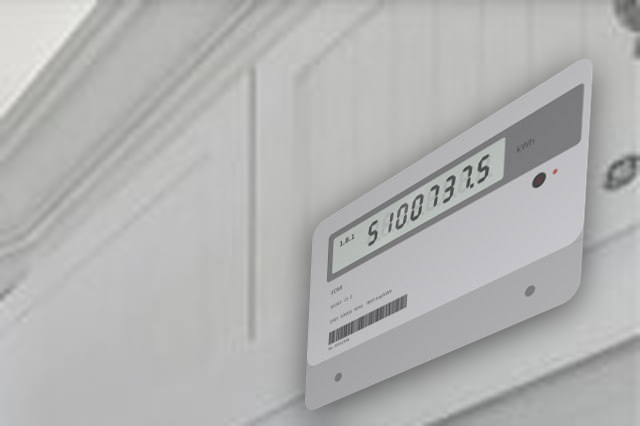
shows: 5100737.5 kWh
